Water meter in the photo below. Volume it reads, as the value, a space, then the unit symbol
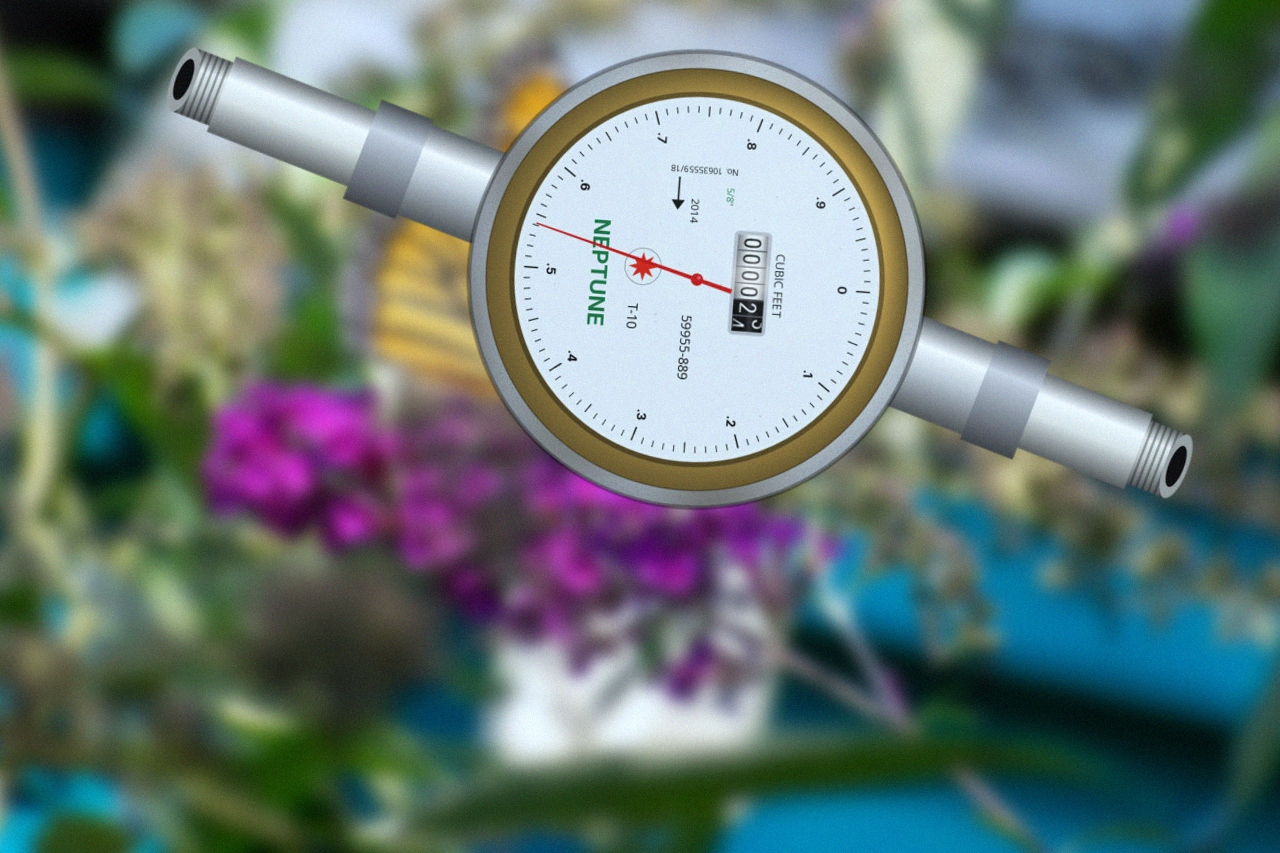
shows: 23.54 ft³
